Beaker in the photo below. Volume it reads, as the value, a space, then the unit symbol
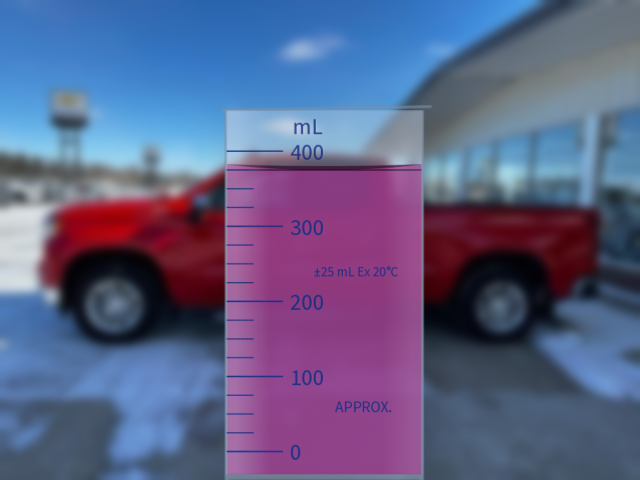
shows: 375 mL
